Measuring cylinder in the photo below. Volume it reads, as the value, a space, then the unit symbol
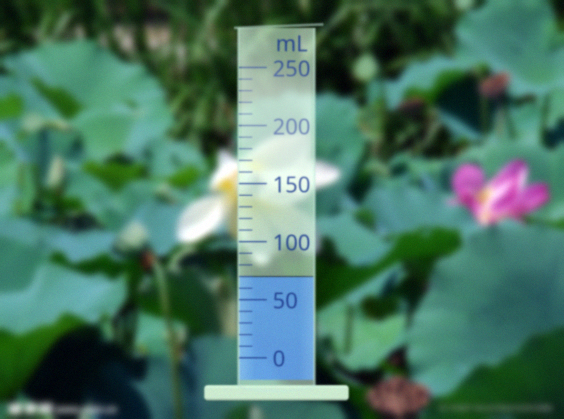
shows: 70 mL
